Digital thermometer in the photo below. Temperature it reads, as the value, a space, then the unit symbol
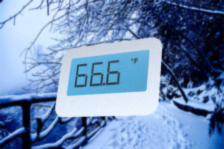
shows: 66.6 °F
